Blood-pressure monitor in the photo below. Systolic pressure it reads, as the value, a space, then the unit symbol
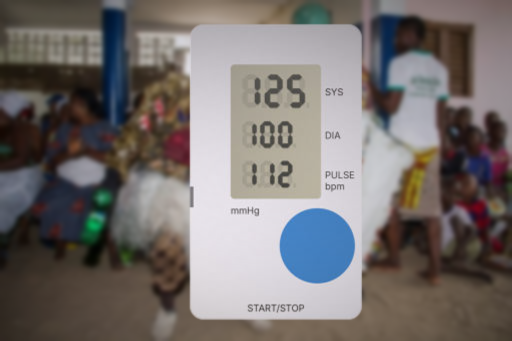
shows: 125 mmHg
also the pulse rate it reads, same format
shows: 112 bpm
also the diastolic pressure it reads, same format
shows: 100 mmHg
